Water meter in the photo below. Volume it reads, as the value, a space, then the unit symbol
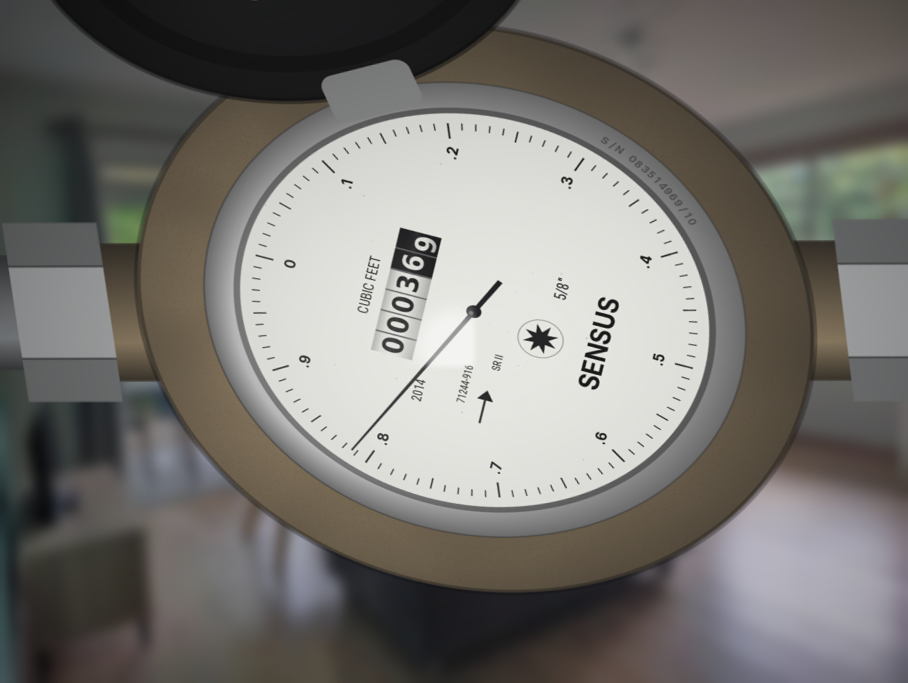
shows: 368.81 ft³
